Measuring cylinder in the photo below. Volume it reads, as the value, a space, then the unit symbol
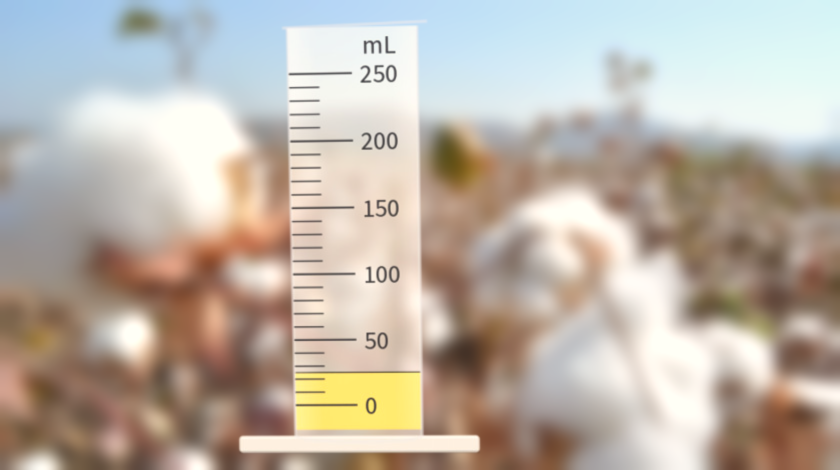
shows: 25 mL
